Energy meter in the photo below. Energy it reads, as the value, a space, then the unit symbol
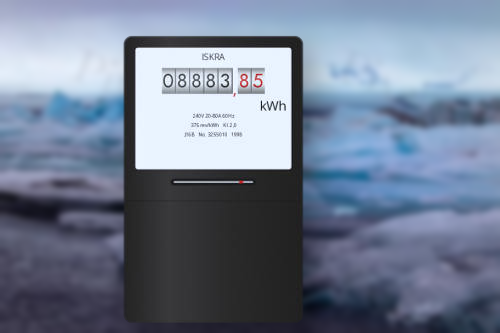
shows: 8883.85 kWh
